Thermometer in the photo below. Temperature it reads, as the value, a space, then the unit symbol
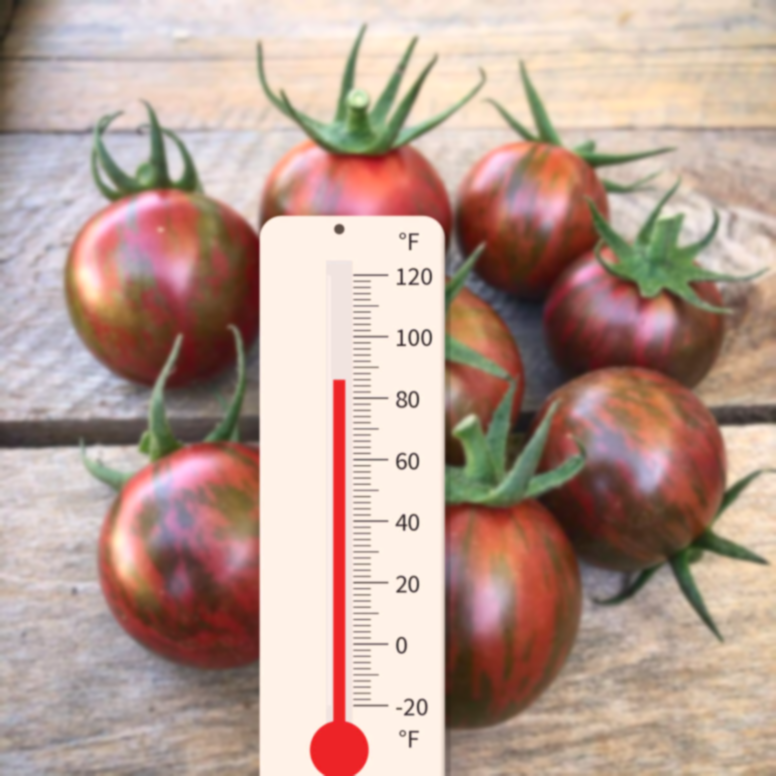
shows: 86 °F
